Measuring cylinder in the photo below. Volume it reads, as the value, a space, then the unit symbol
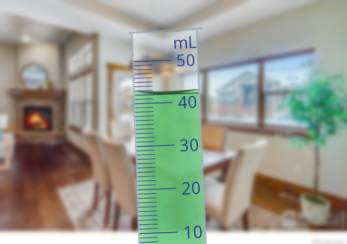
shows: 42 mL
